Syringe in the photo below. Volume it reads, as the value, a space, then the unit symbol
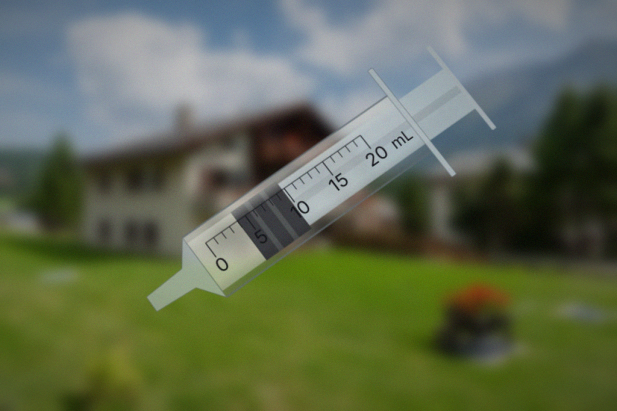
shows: 4 mL
